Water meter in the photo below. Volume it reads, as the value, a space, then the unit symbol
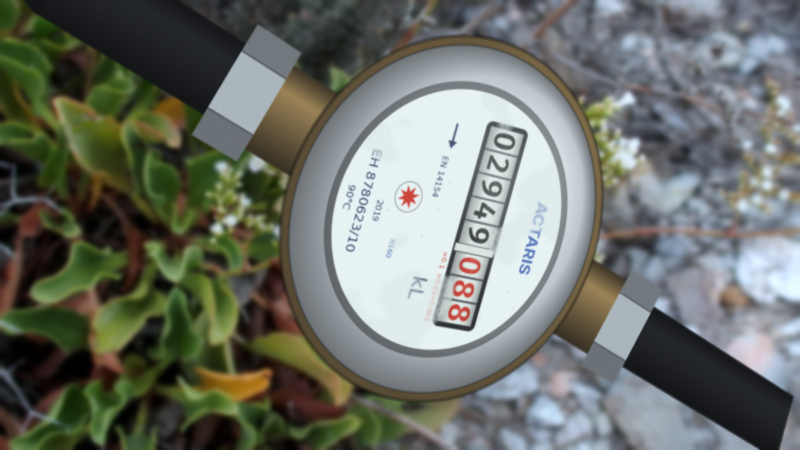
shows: 2949.088 kL
